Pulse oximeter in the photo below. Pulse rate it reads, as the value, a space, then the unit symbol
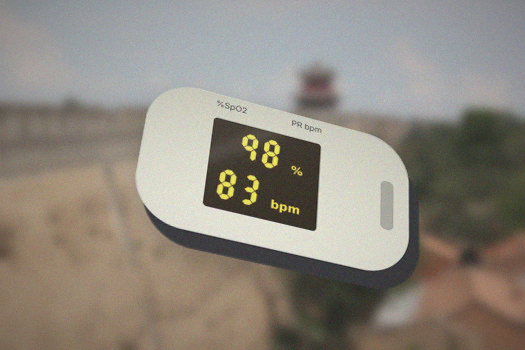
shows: 83 bpm
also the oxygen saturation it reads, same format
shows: 98 %
